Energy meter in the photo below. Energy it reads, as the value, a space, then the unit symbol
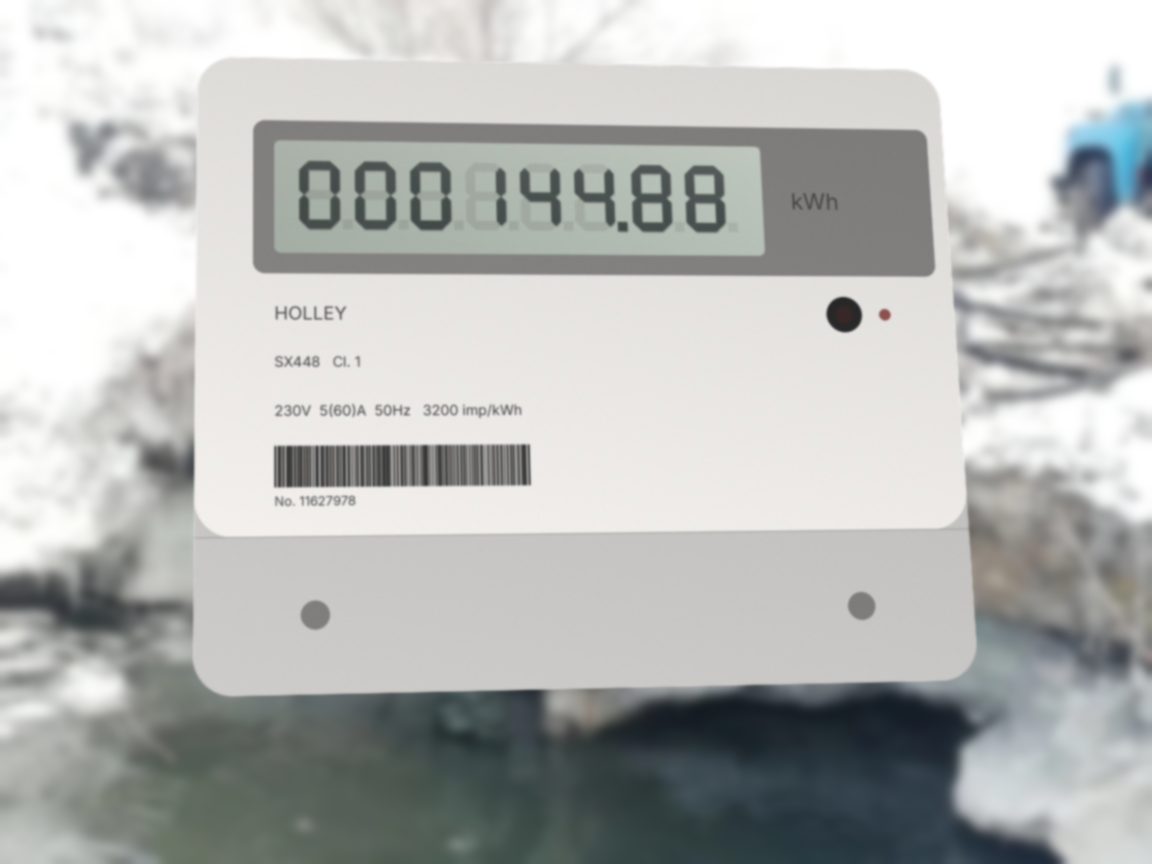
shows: 144.88 kWh
